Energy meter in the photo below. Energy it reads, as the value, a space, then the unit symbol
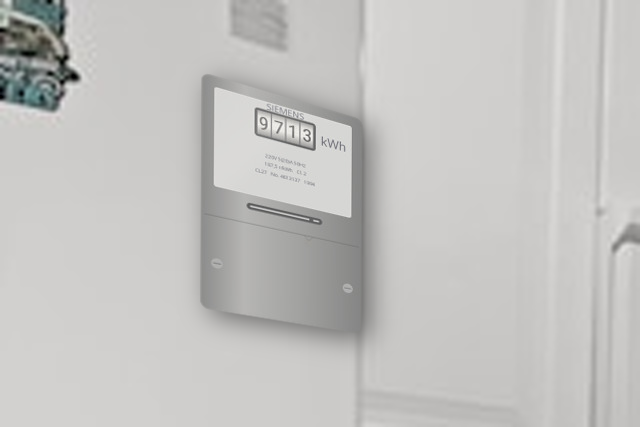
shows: 9713 kWh
